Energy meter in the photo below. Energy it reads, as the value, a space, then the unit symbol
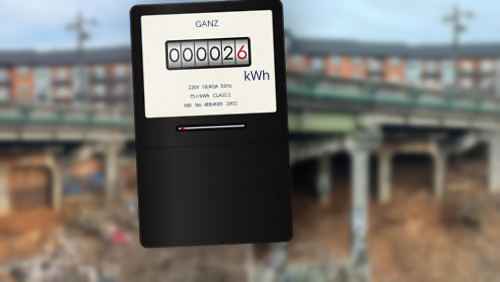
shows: 2.6 kWh
